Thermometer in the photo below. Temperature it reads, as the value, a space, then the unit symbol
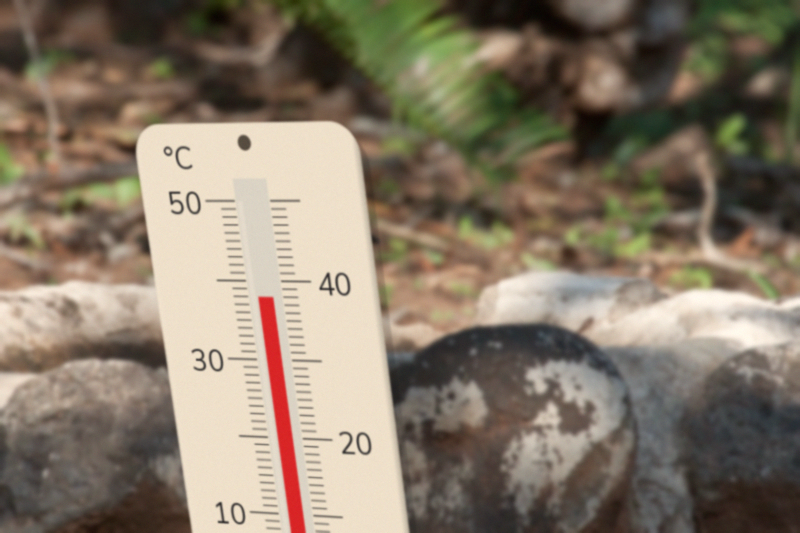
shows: 38 °C
